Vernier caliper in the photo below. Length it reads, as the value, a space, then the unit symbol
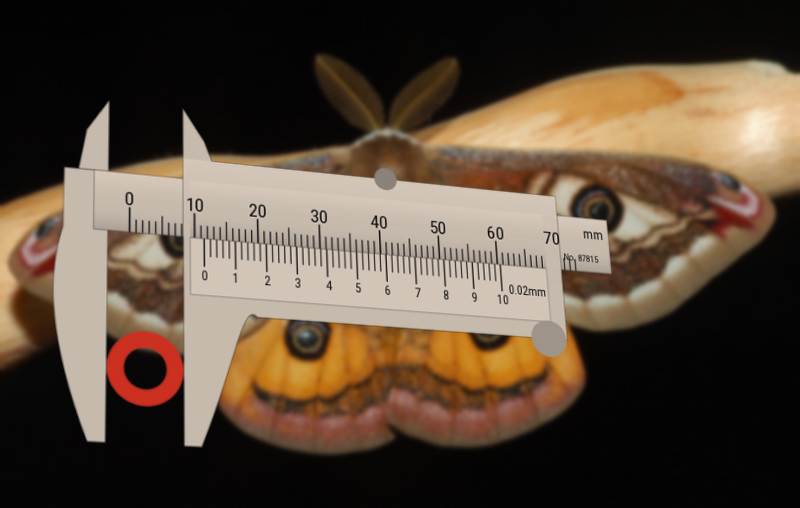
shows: 11.5 mm
